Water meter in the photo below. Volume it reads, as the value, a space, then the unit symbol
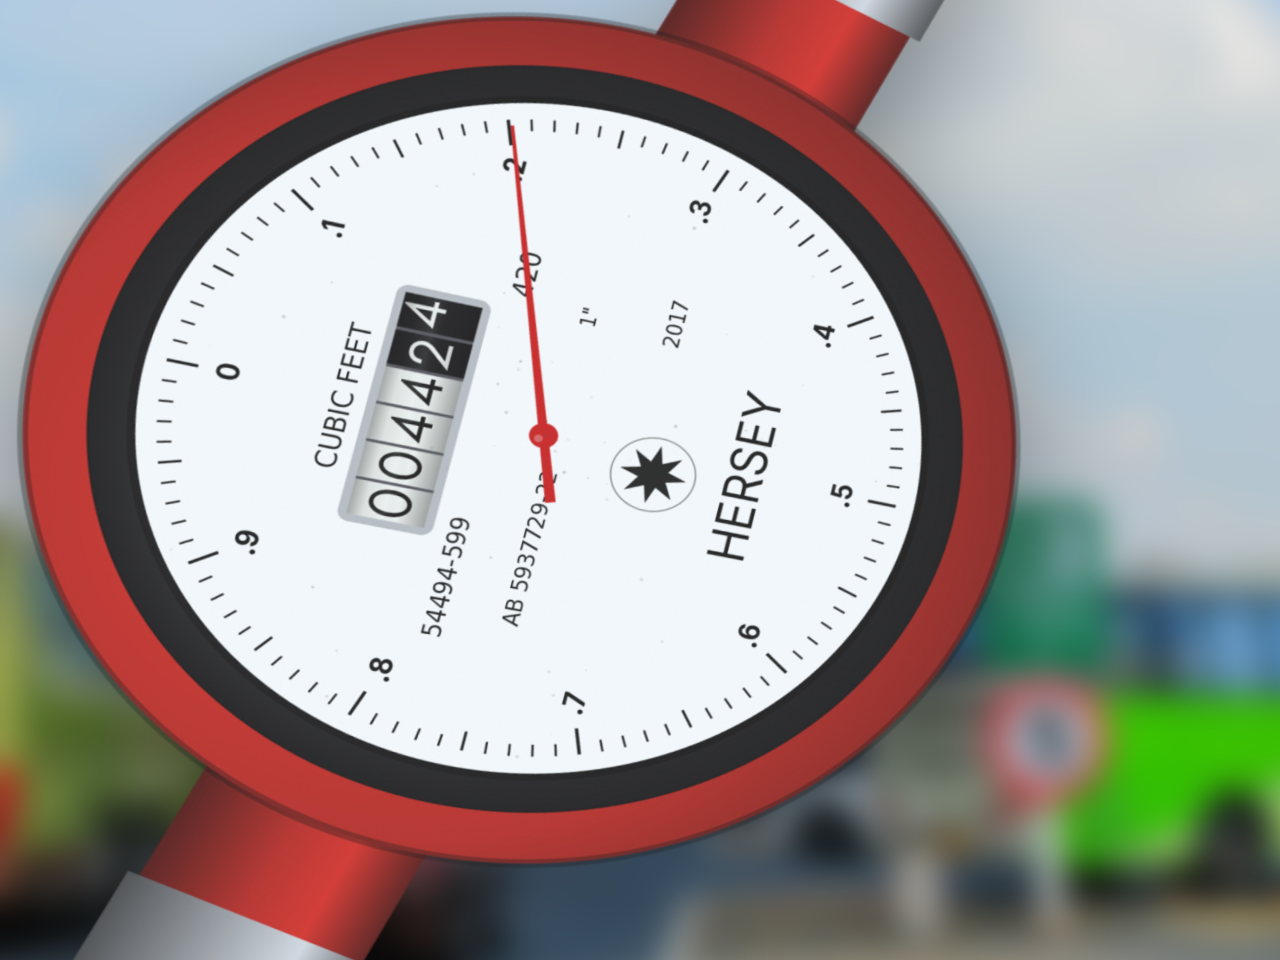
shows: 4424.20 ft³
